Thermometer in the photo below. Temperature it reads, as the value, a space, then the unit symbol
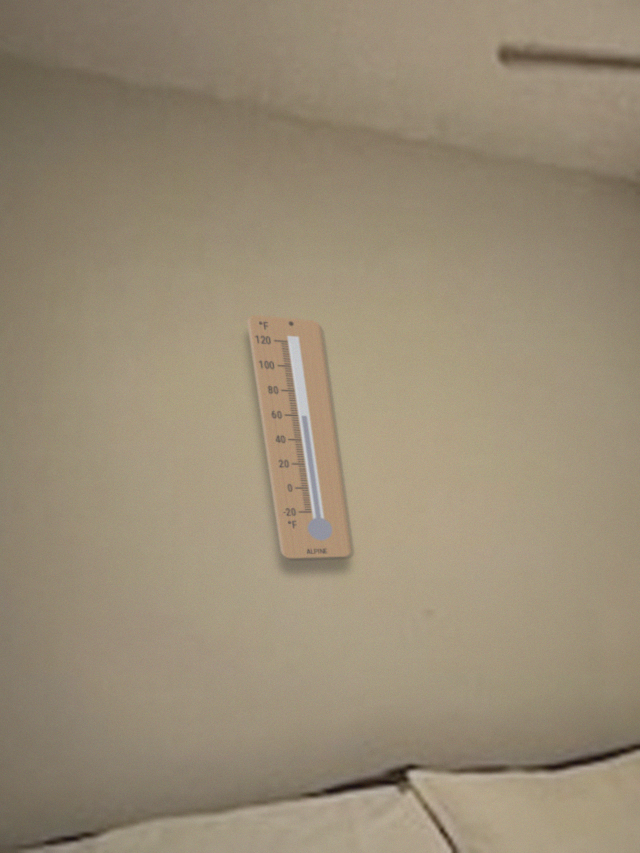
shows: 60 °F
